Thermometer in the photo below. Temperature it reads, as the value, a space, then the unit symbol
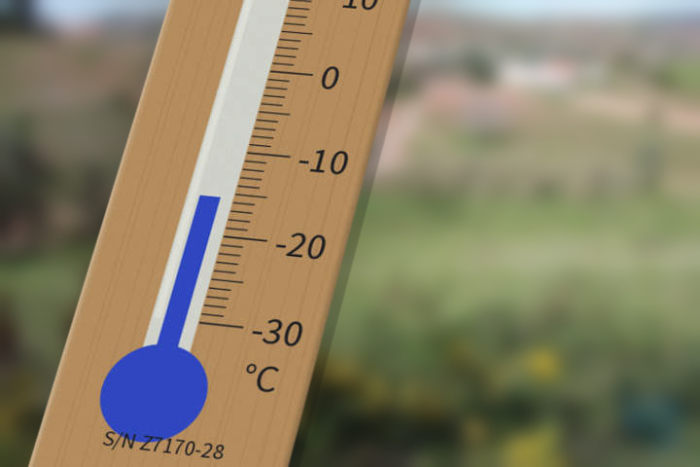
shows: -15.5 °C
